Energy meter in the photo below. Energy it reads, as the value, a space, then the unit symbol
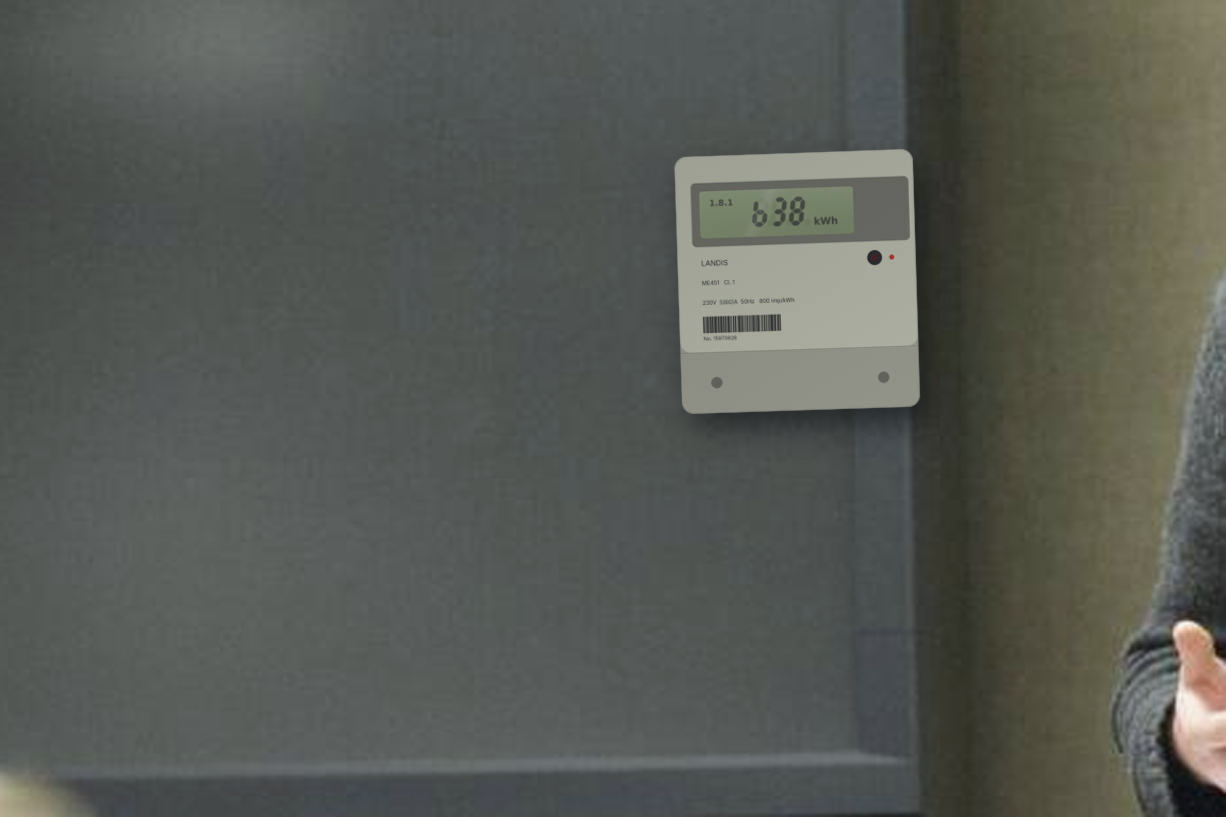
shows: 638 kWh
